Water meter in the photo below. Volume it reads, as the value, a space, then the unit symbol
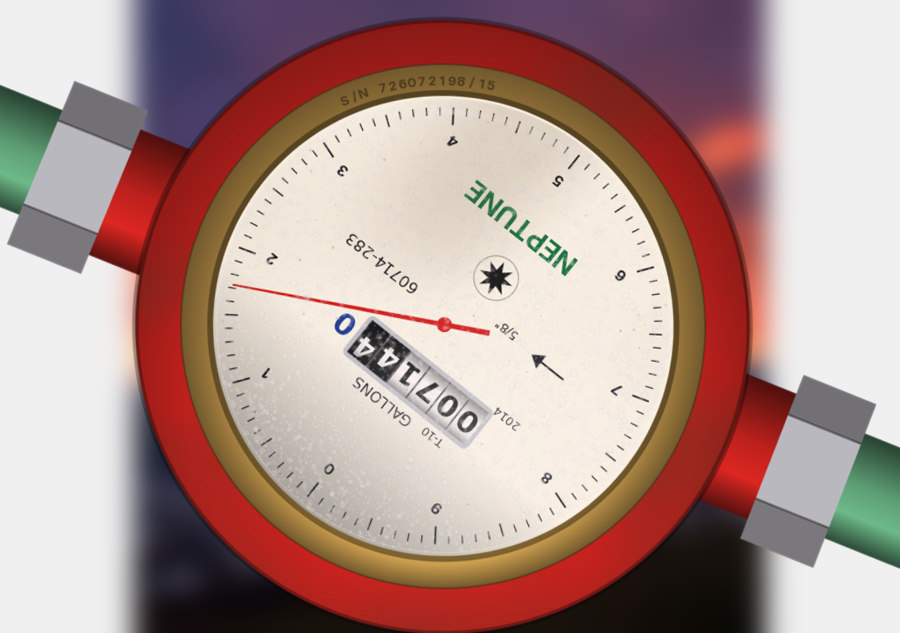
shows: 71441.7 gal
